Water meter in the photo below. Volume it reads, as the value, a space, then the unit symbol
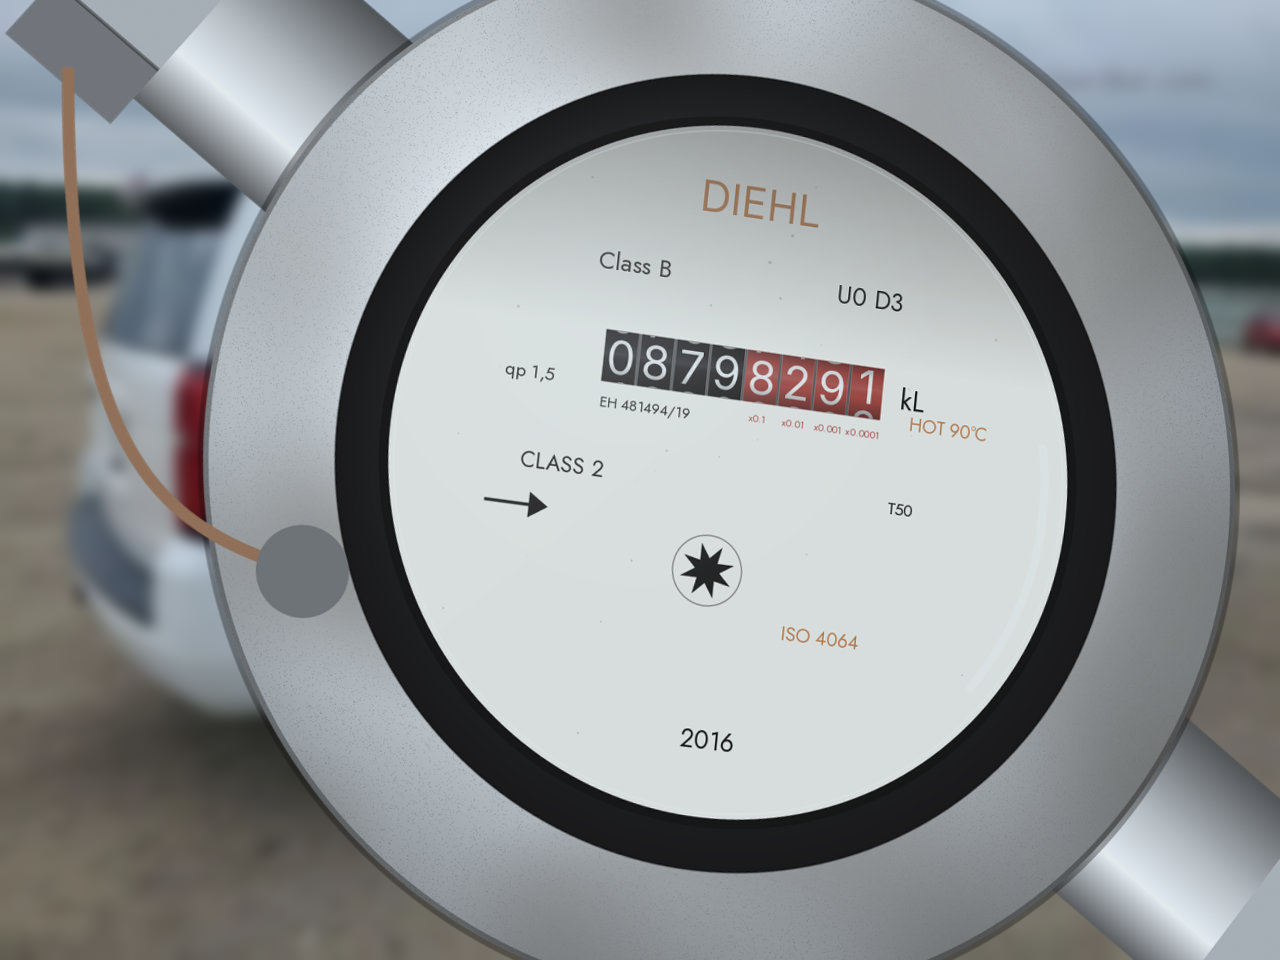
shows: 879.8291 kL
